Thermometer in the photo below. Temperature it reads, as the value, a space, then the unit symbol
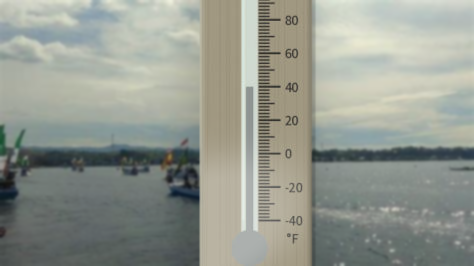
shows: 40 °F
